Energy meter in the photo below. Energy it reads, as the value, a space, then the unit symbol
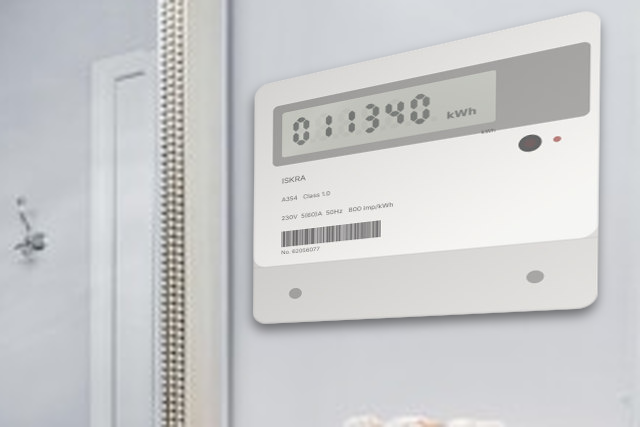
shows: 11340 kWh
